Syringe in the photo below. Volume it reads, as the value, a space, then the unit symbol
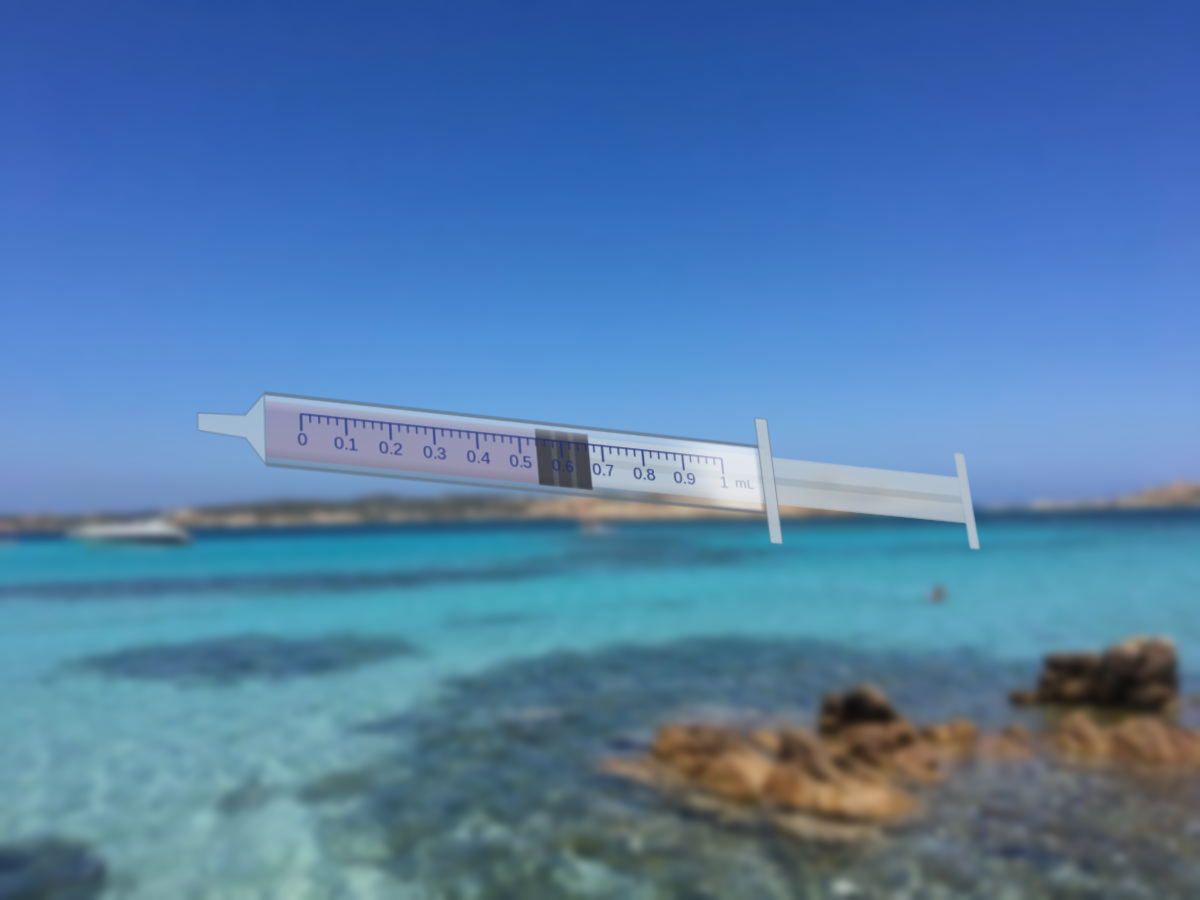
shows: 0.54 mL
